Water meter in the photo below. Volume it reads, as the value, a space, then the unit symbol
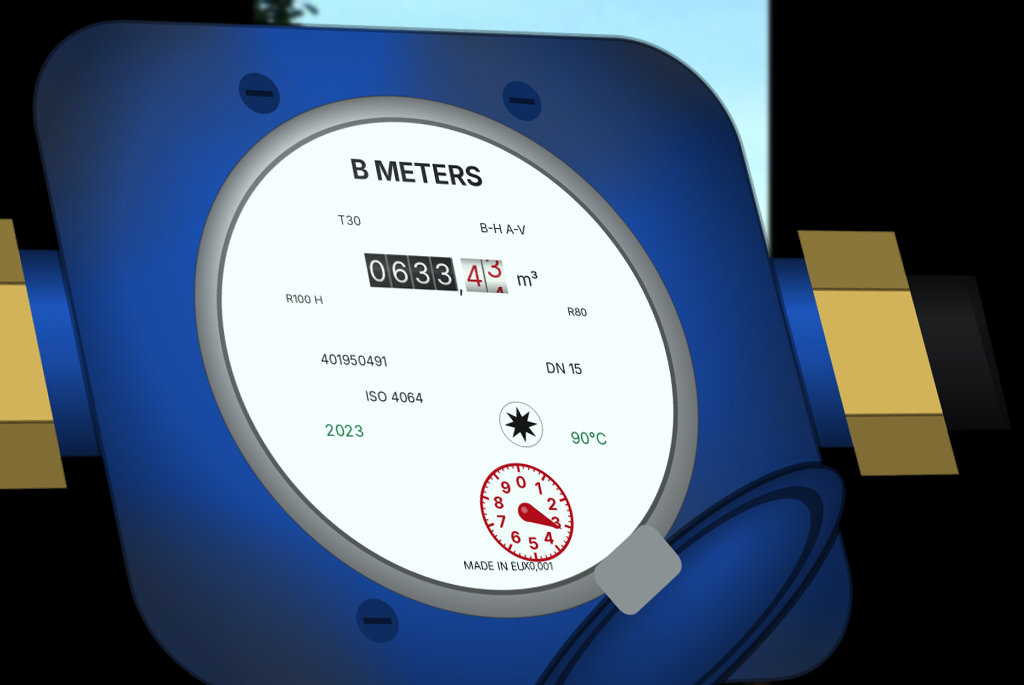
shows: 633.433 m³
